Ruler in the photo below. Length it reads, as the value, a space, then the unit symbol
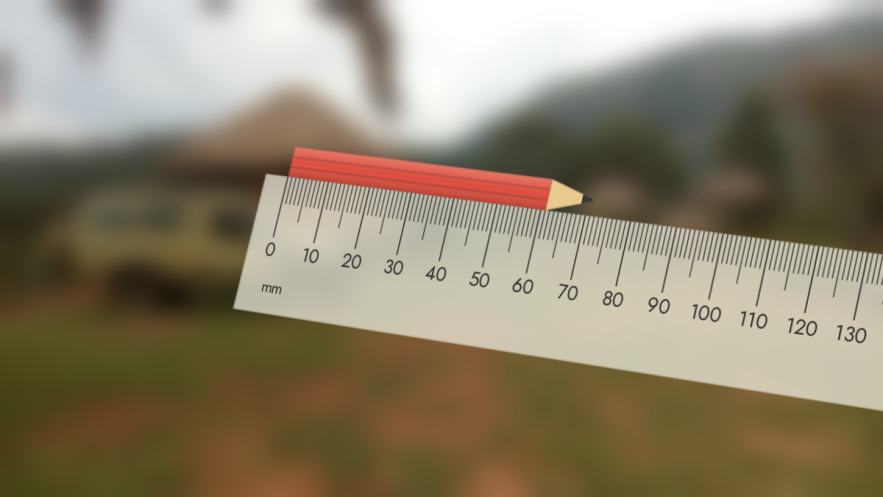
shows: 71 mm
